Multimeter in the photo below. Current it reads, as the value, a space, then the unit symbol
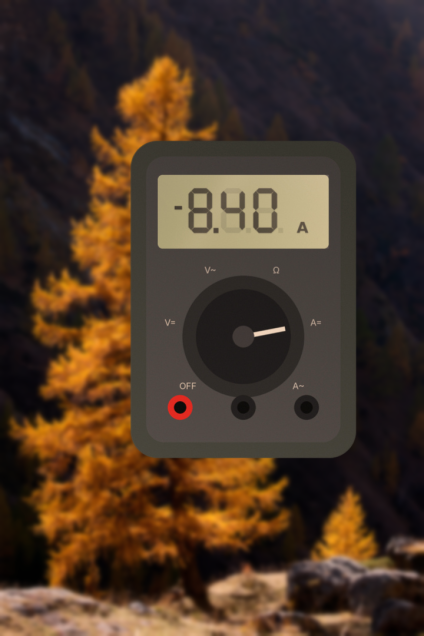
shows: -8.40 A
